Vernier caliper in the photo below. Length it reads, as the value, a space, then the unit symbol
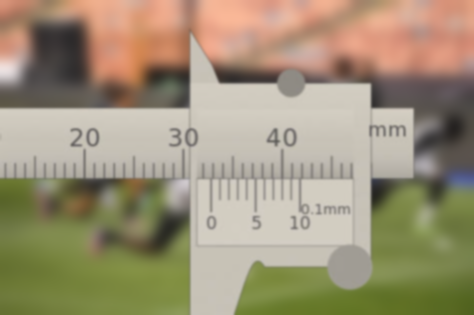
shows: 32.8 mm
